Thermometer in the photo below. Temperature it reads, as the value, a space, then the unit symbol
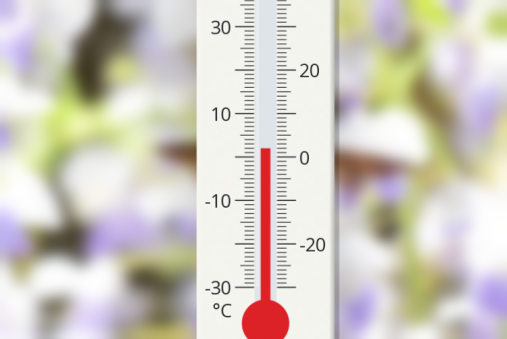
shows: 2 °C
